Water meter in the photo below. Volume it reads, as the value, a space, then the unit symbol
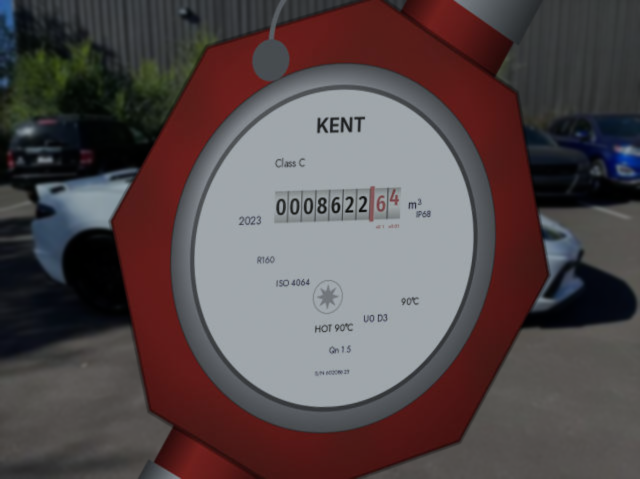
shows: 8622.64 m³
